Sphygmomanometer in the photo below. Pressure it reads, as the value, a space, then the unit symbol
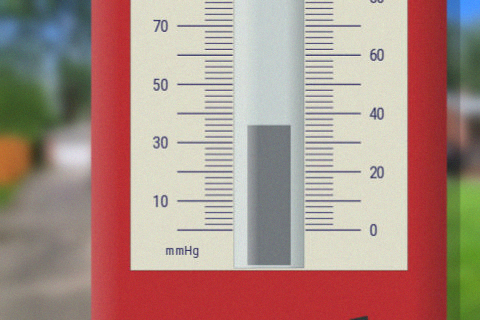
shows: 36 mmHg
